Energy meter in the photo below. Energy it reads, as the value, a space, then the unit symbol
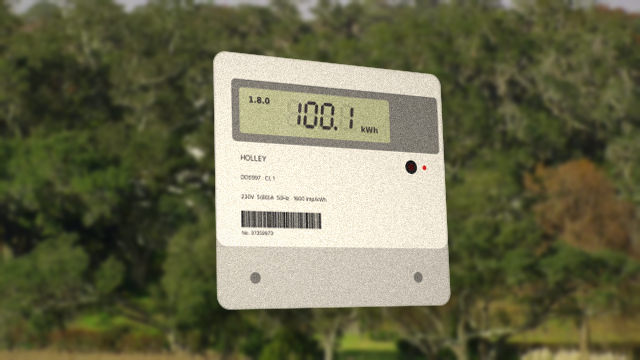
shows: 100.1 kWh
